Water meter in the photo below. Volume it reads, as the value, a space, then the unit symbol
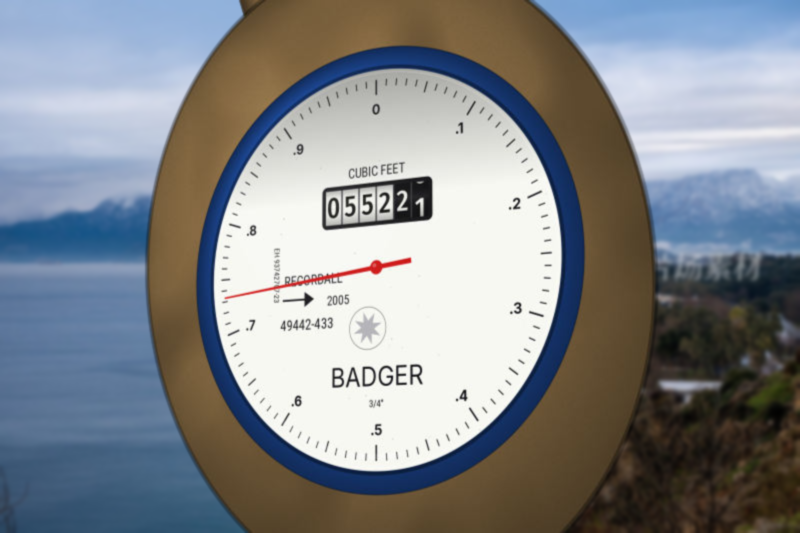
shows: 55220.73 ft³
